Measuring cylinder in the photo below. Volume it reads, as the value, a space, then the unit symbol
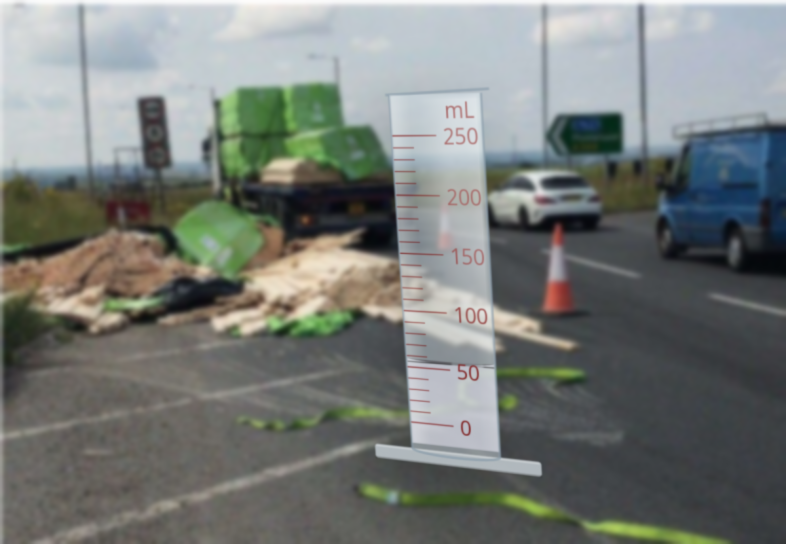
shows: 55 mL
